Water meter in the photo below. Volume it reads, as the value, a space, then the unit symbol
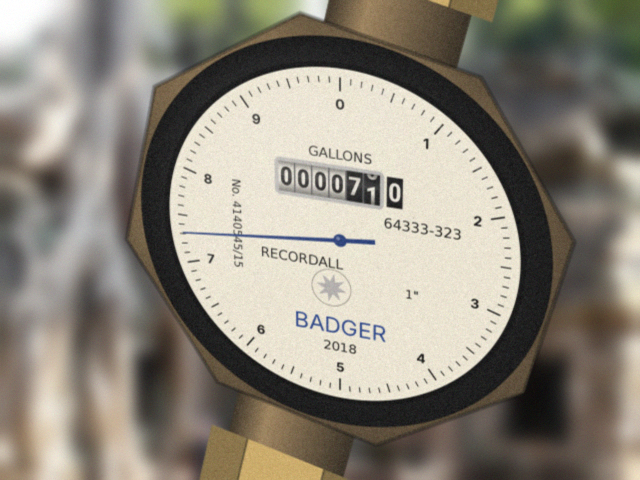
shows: 707.3 gal
